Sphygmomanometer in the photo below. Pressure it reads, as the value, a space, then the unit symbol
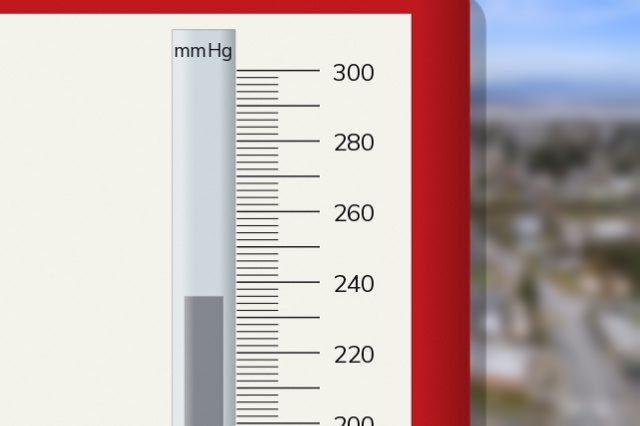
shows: 236 mmHg
